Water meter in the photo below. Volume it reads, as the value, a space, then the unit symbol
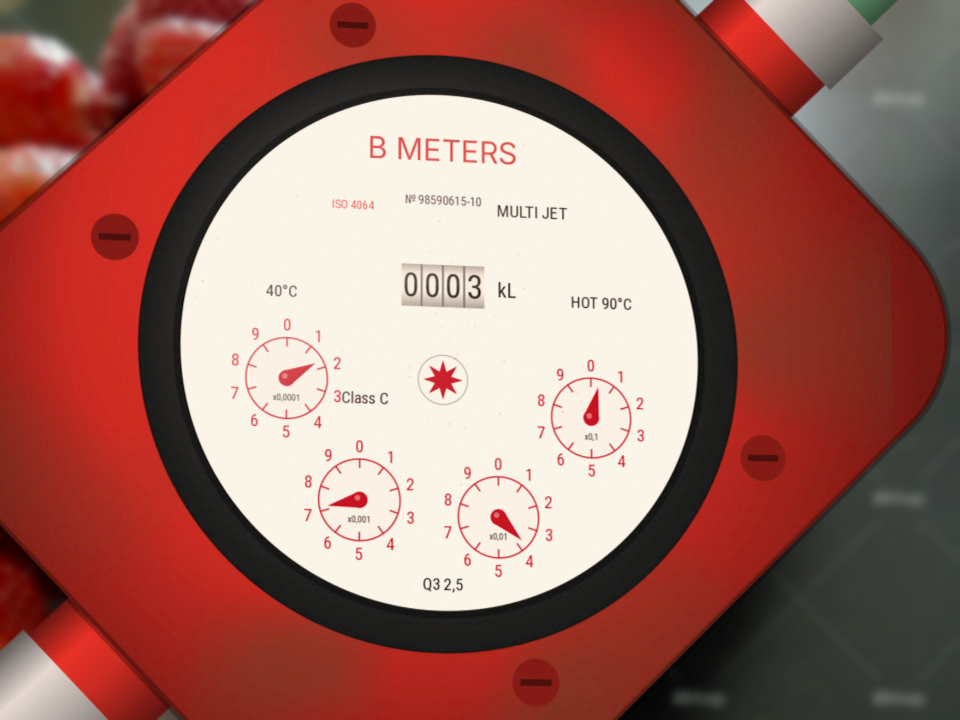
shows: 3.0371 kL
